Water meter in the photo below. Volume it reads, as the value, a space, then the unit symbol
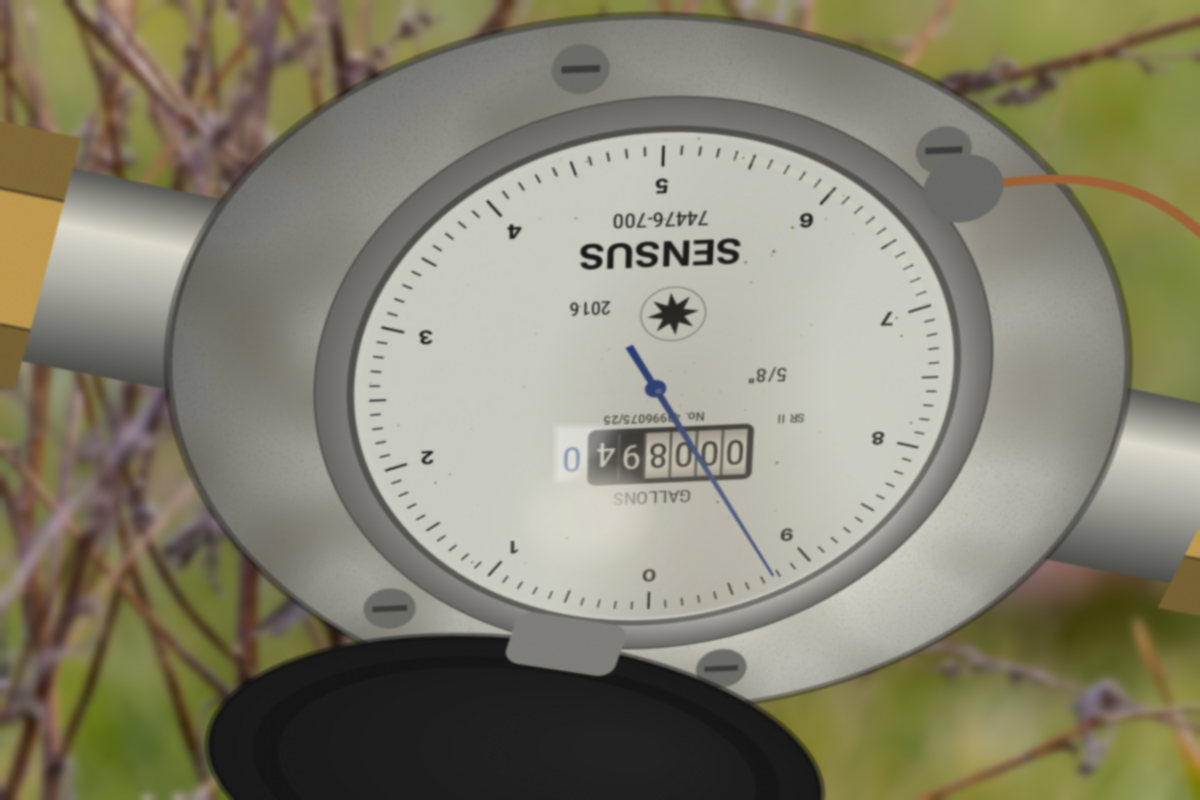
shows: 8939.2 gal
